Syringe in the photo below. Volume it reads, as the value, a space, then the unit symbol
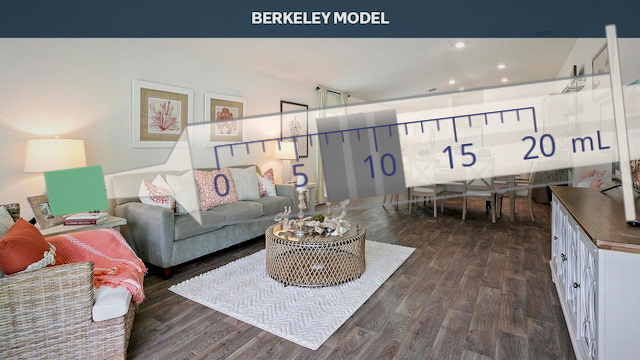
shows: 6.5 mL
